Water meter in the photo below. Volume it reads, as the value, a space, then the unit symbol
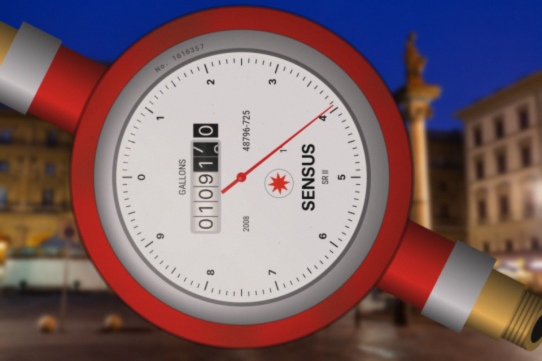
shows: 109173.9 gal
